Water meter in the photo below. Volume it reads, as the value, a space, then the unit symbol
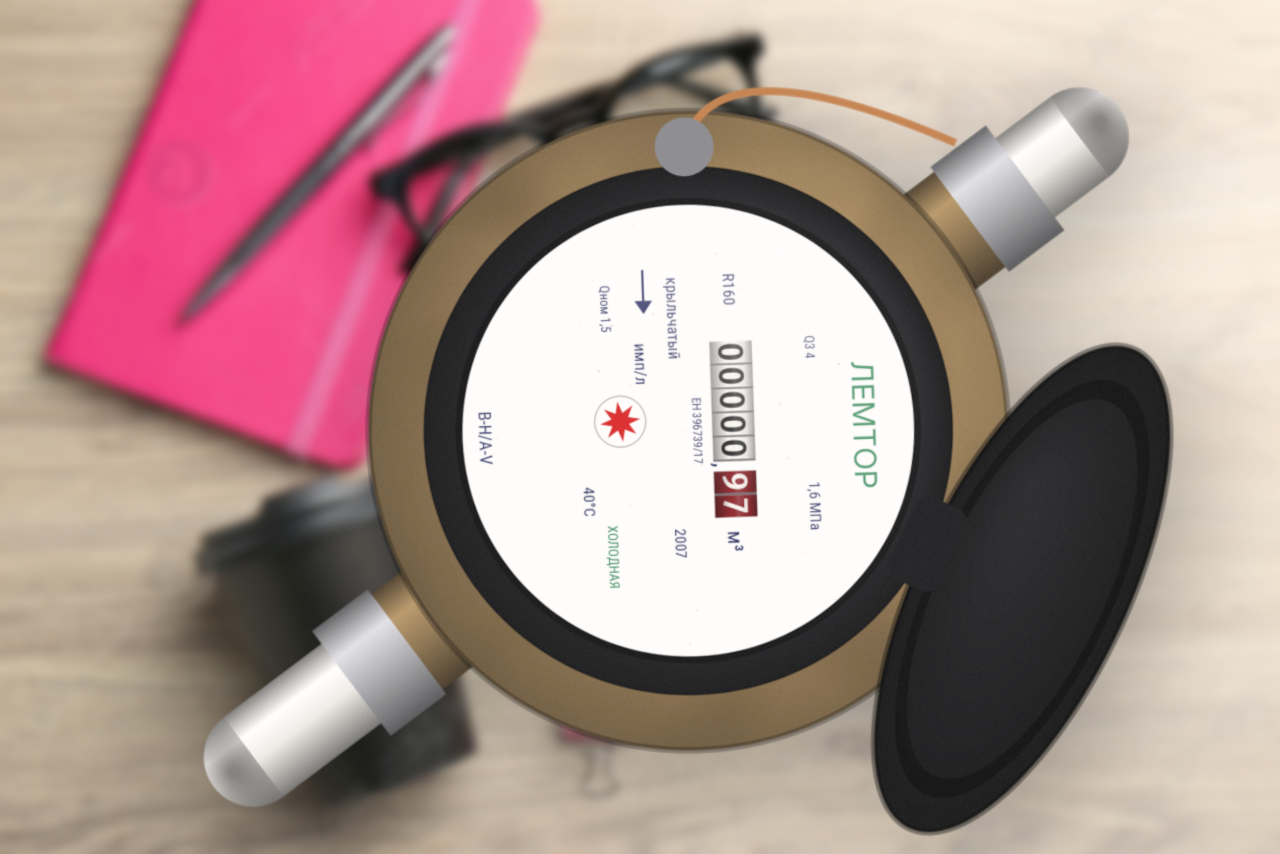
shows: 0.97 m³
